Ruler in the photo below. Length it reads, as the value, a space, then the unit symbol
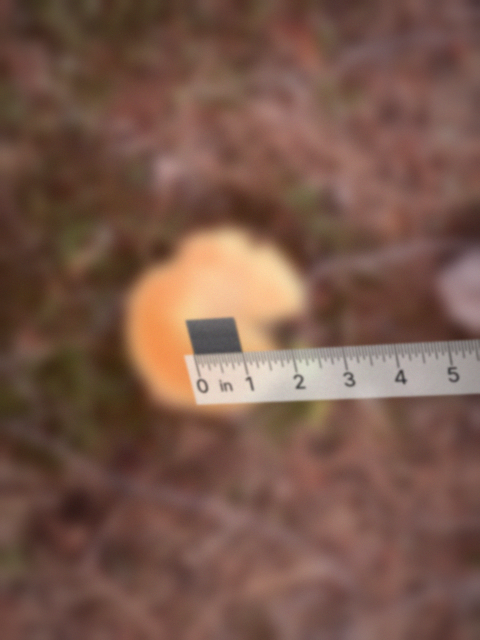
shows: 1 in
